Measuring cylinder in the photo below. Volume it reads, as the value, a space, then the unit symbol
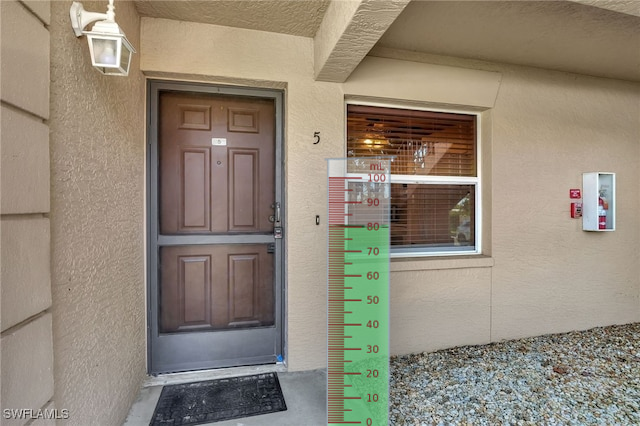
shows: 80 mL
